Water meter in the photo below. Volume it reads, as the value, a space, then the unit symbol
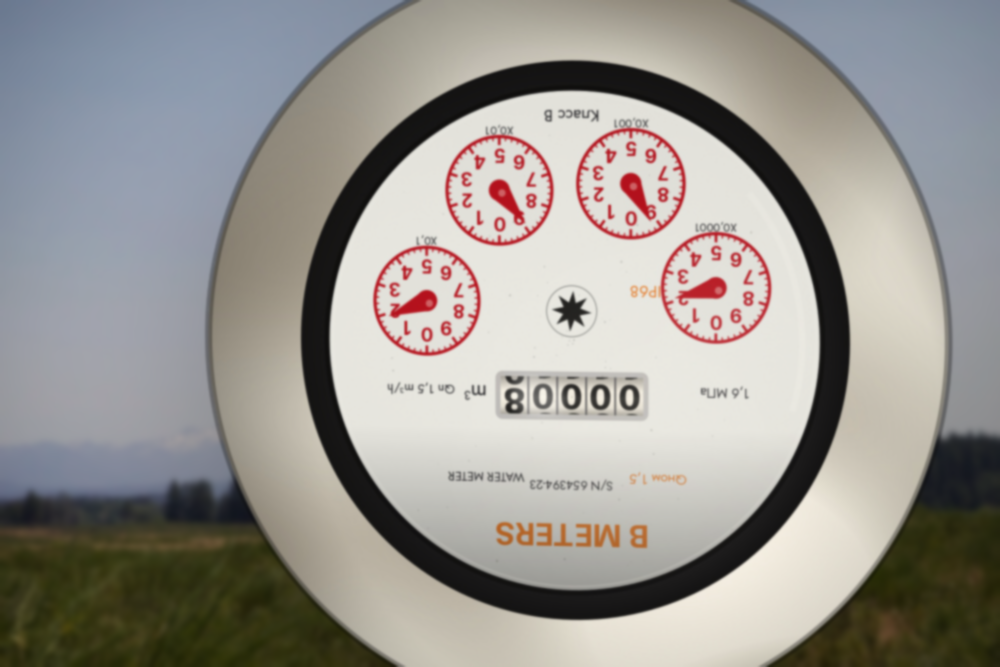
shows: 8.1892 m³
